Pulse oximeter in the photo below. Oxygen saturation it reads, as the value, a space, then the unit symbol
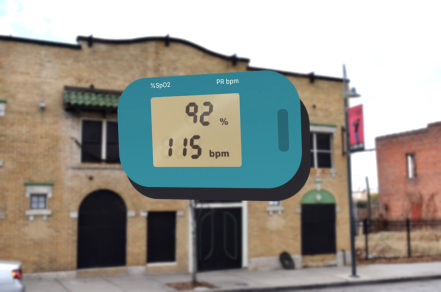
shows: 92 %
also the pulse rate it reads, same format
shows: 115 bpm
